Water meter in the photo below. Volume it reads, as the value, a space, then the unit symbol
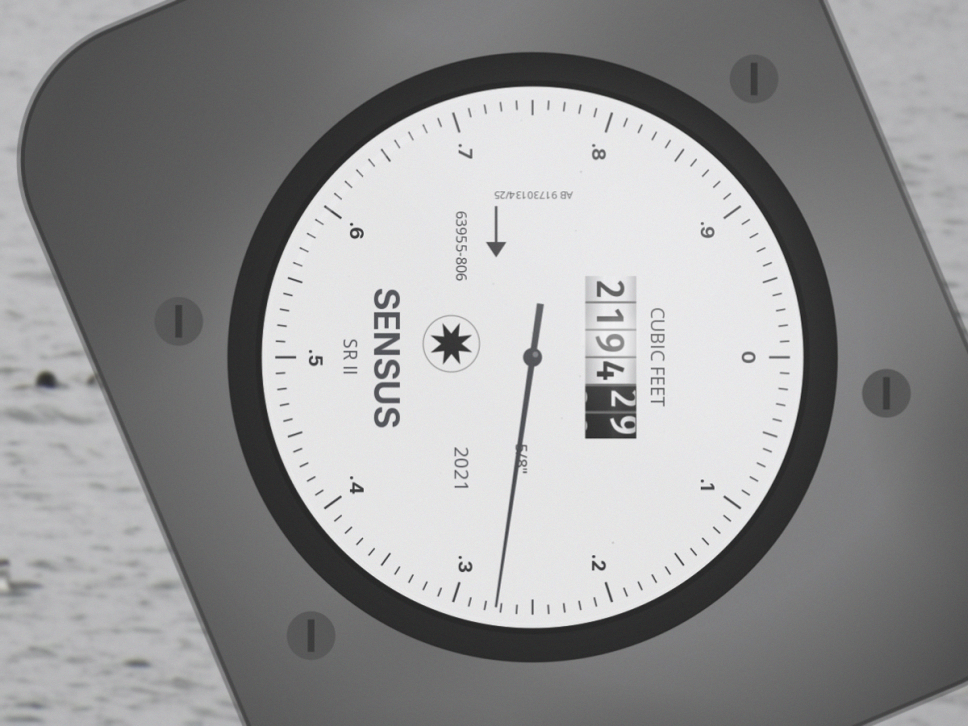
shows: 219429.27 ft³
